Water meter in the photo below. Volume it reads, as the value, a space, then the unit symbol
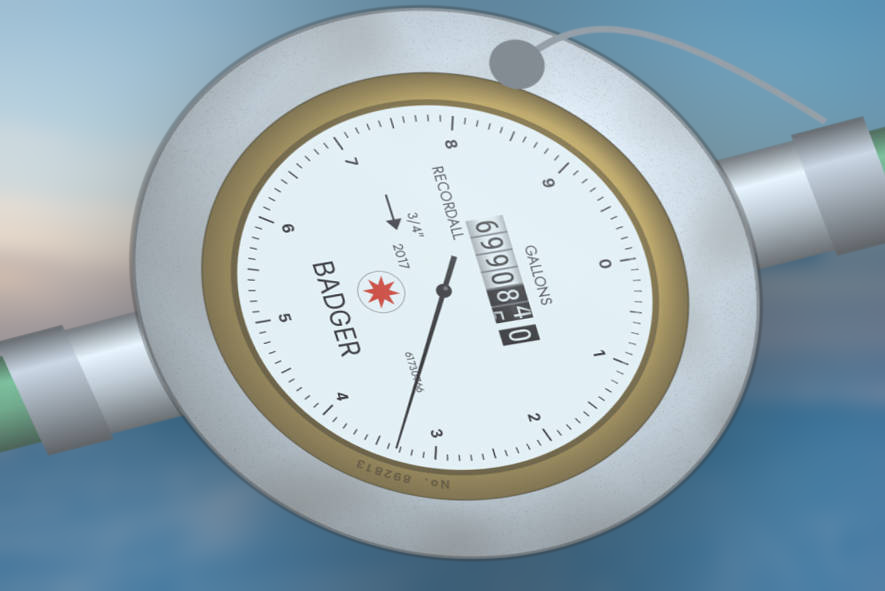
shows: 6990843.3 gal
